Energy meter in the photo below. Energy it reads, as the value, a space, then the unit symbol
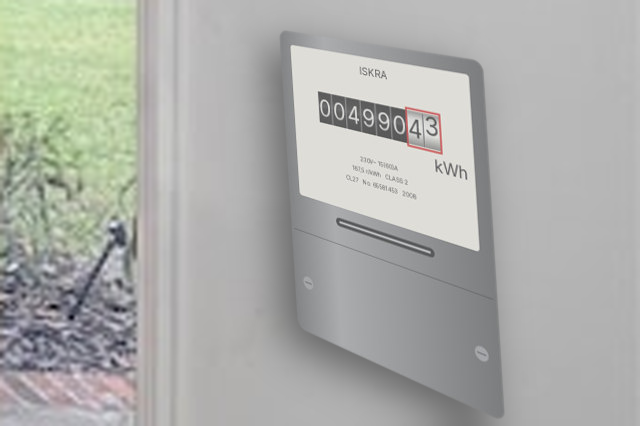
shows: 4990.43 kWh
